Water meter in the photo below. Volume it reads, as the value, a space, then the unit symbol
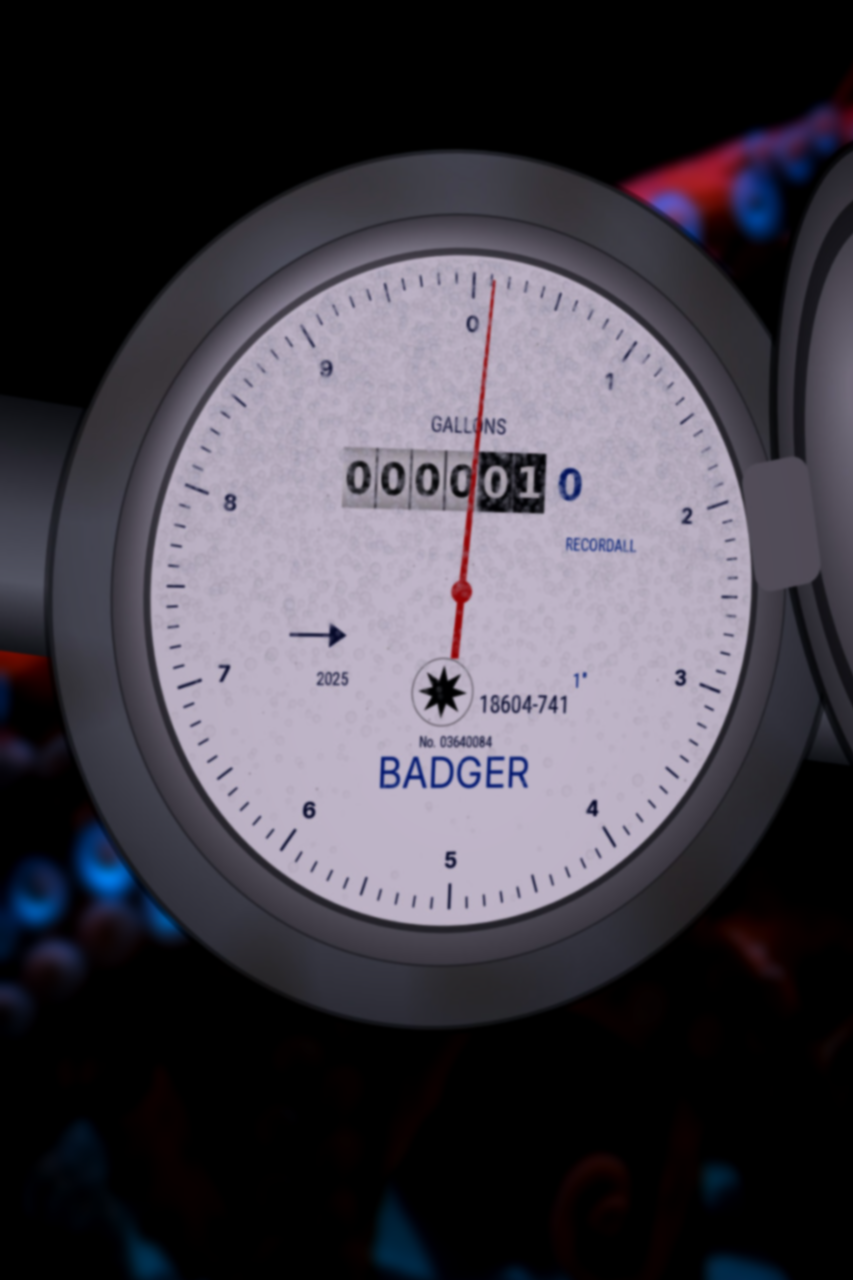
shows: 10.1 gal
